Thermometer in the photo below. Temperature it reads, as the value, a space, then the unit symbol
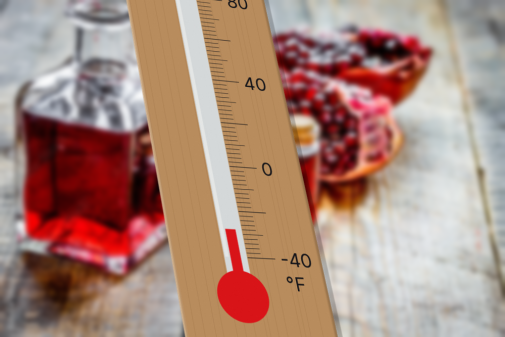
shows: -28 °F
